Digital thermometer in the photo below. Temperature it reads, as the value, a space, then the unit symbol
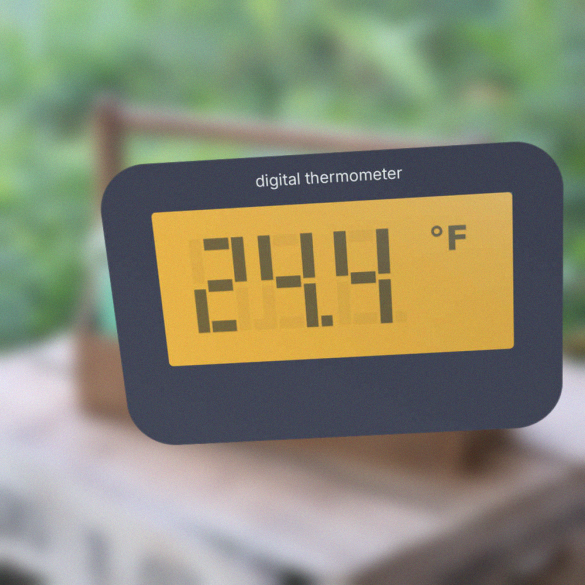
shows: 24.4 °F
